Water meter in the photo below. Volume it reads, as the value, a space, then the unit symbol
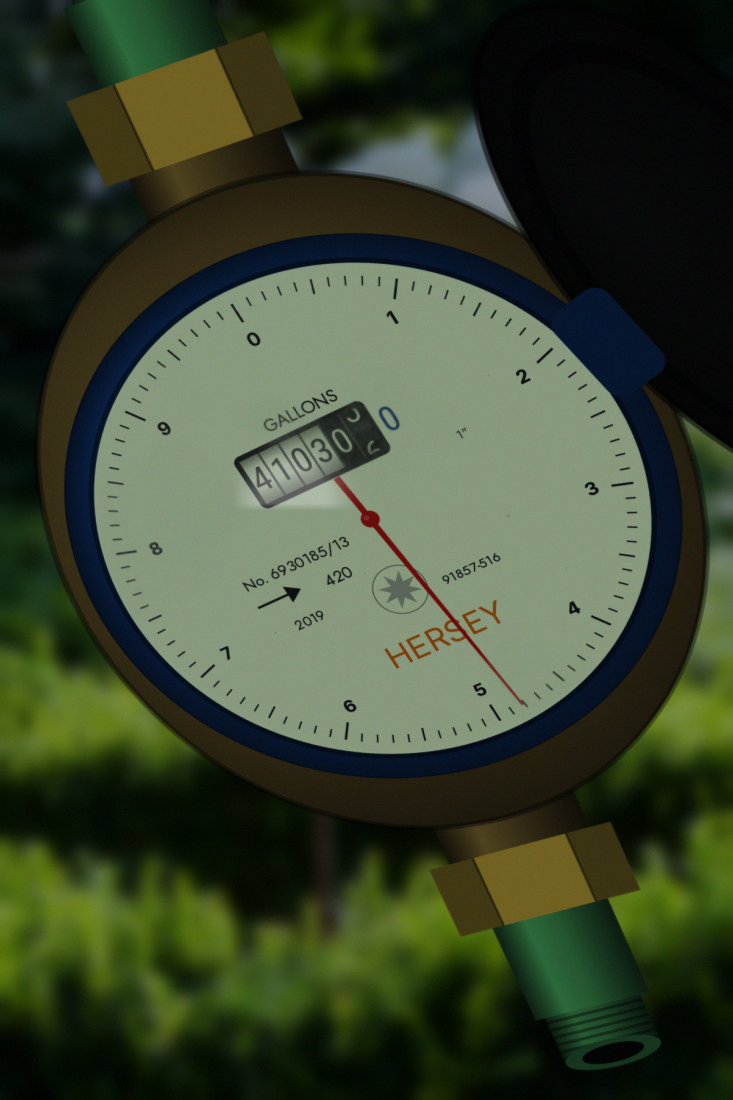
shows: 4103054.8 gal
